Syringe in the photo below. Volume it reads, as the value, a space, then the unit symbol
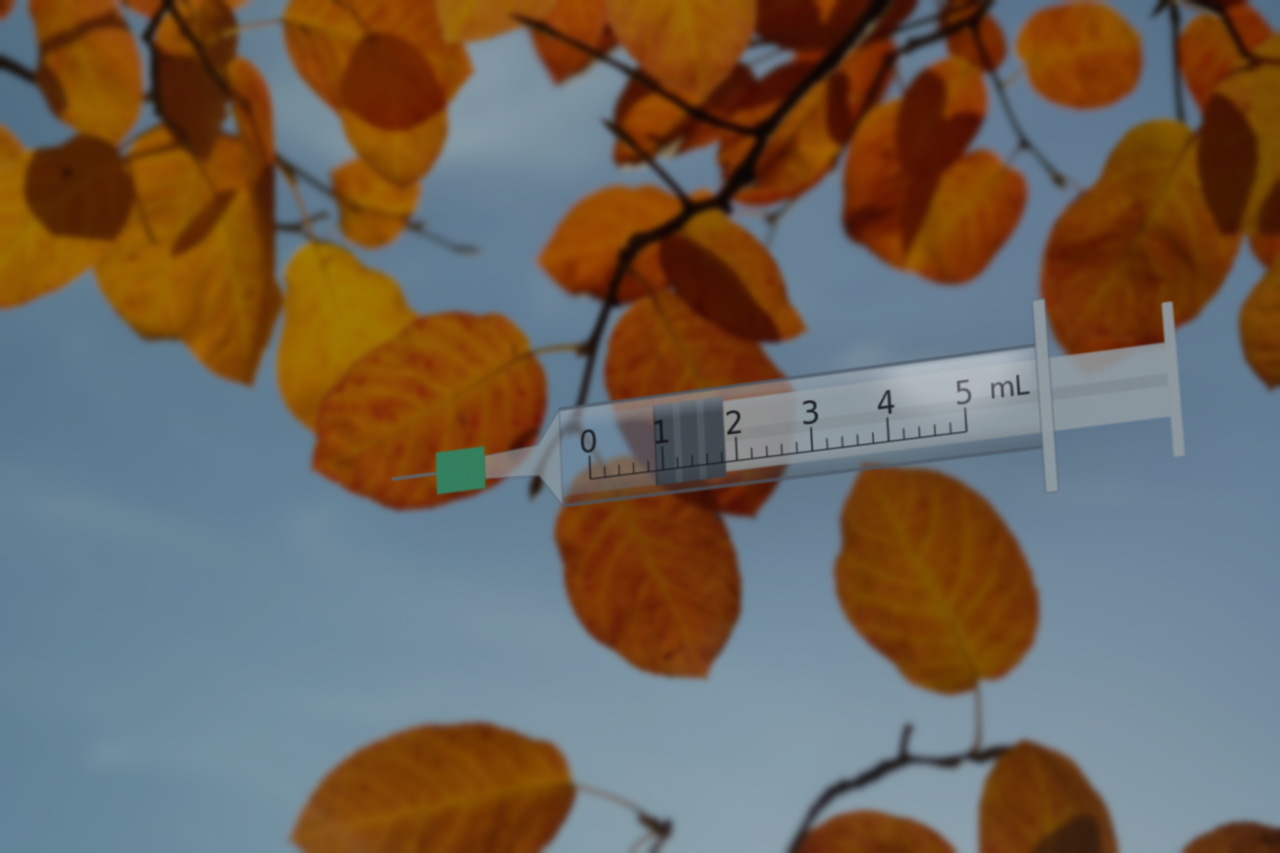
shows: 0.9 mL
